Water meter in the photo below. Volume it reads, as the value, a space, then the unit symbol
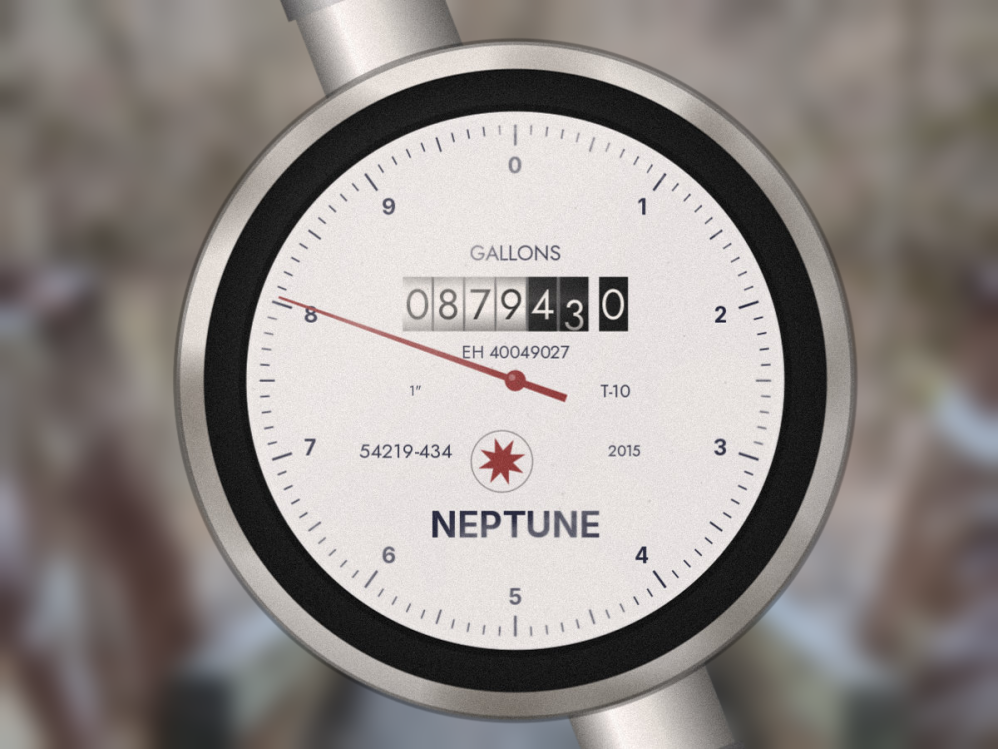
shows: 879428.0 gal
